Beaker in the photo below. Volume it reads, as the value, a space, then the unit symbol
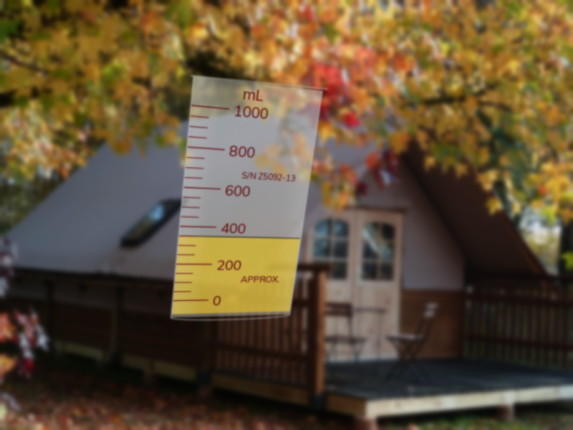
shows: 350 mL
